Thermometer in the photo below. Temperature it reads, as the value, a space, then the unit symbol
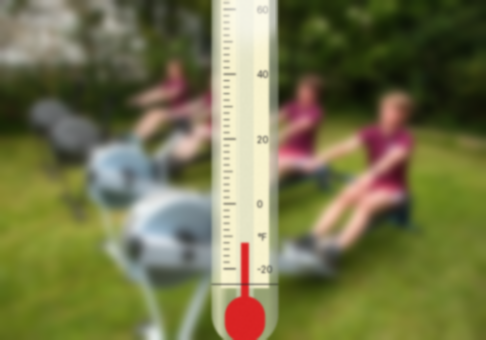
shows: -12 °F
